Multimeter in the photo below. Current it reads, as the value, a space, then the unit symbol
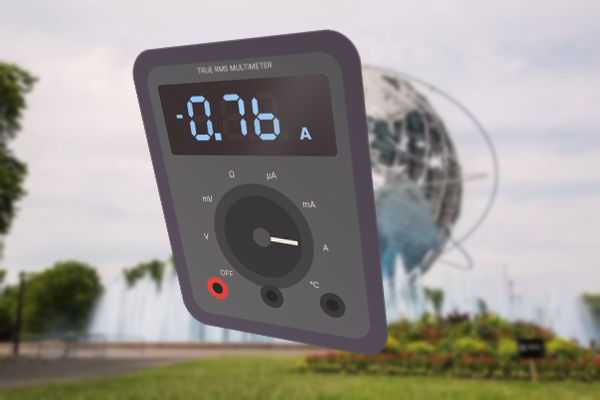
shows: -0.76 A
